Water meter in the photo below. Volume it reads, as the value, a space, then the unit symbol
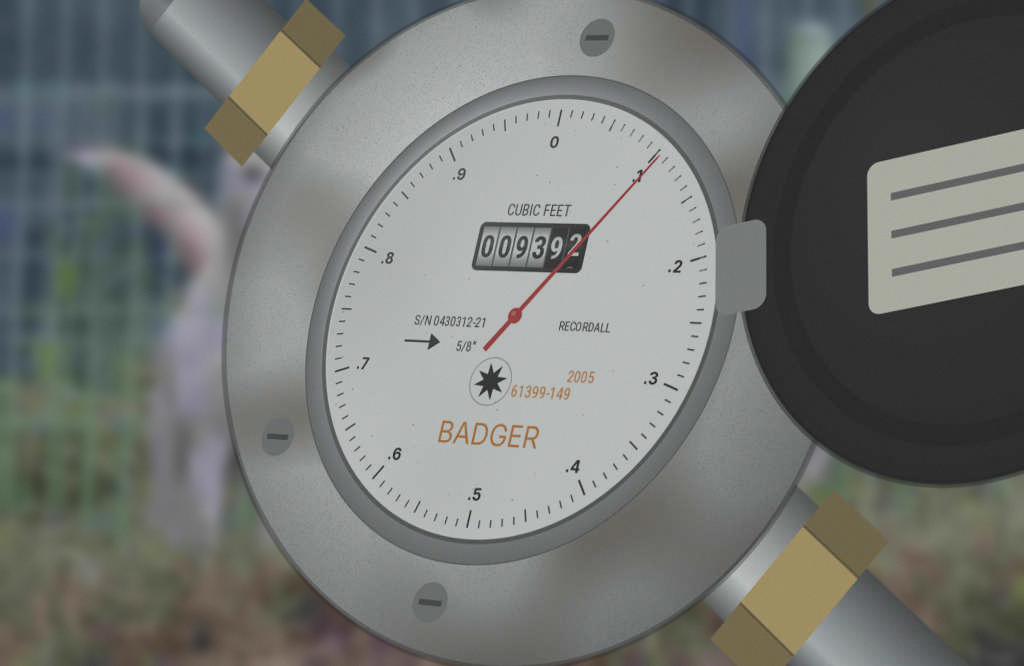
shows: 9392.10 ft³
